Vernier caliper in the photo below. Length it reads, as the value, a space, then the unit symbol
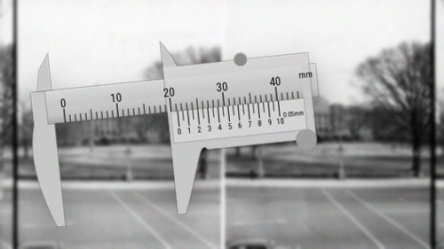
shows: 21.2 mm
